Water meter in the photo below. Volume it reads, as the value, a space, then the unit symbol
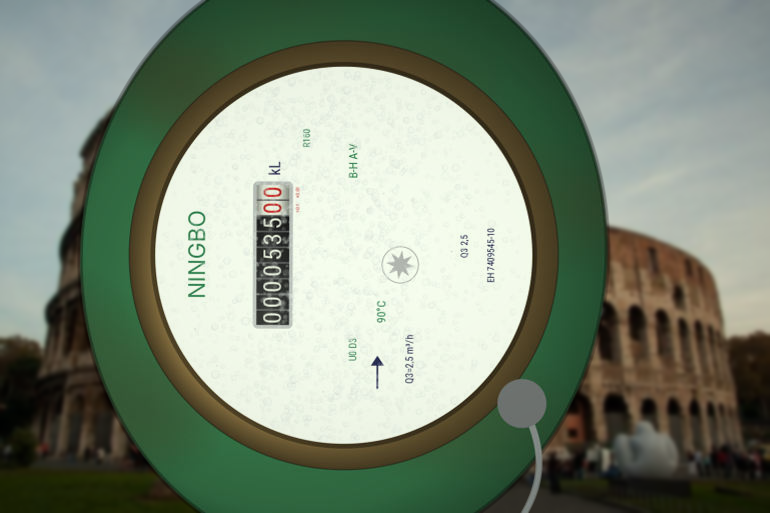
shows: 535.00 kL
